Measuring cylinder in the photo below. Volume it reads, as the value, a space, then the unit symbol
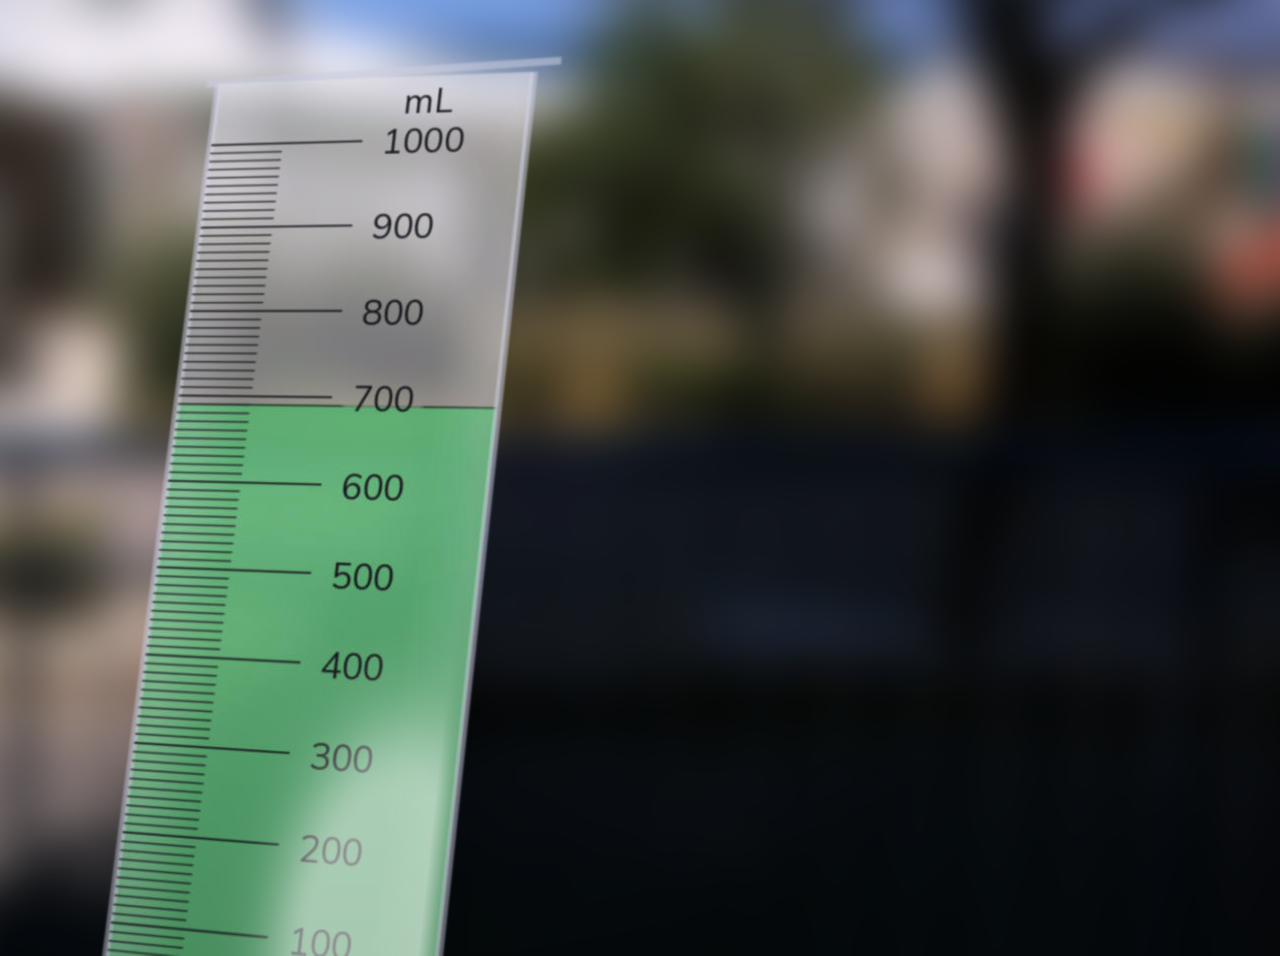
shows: 690 mL
